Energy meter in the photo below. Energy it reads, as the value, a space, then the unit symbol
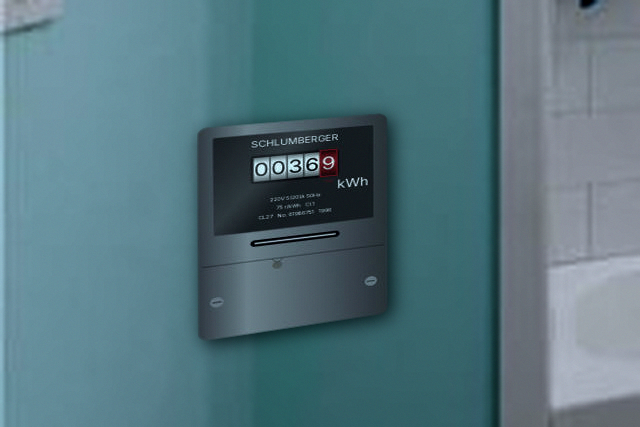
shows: 36.9 kWh
